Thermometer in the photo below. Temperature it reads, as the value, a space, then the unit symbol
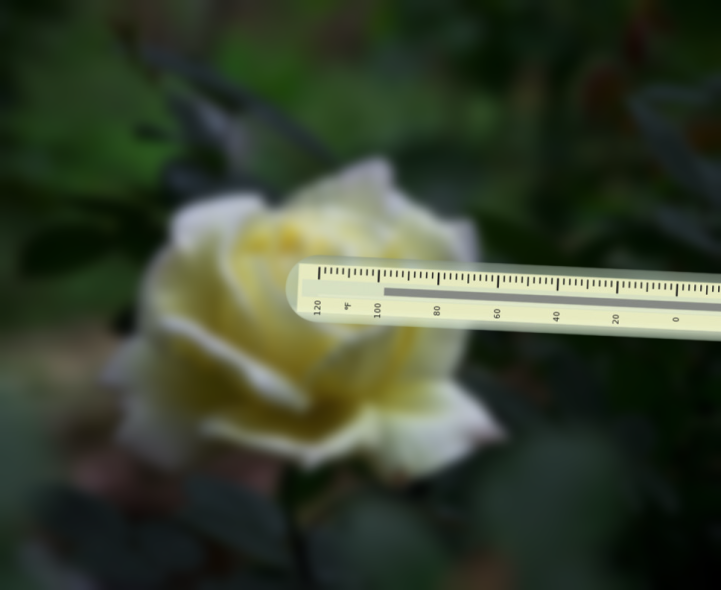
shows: 98 °F
